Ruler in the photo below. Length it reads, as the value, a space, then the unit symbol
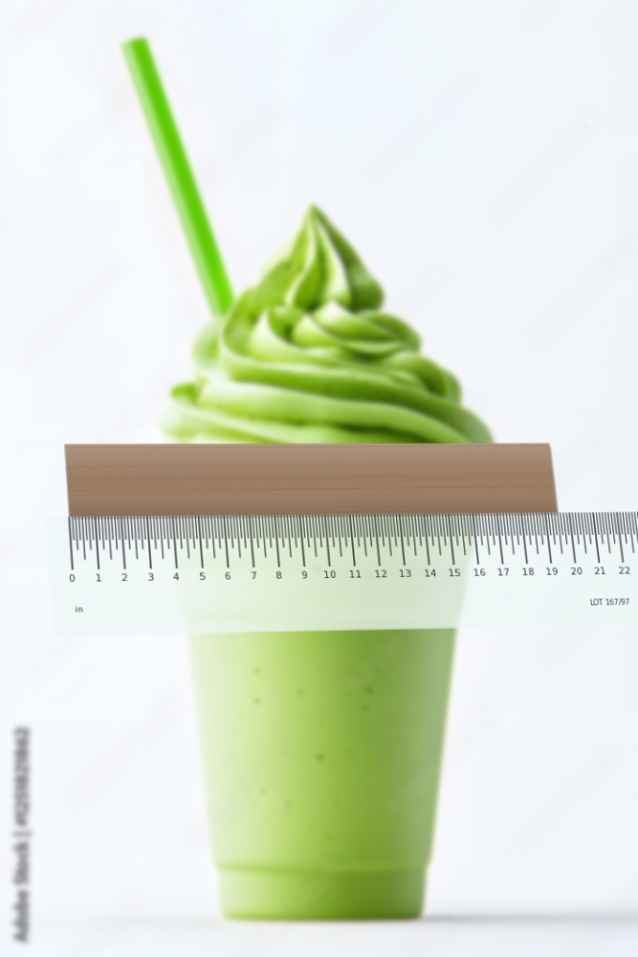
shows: 19.5 in
